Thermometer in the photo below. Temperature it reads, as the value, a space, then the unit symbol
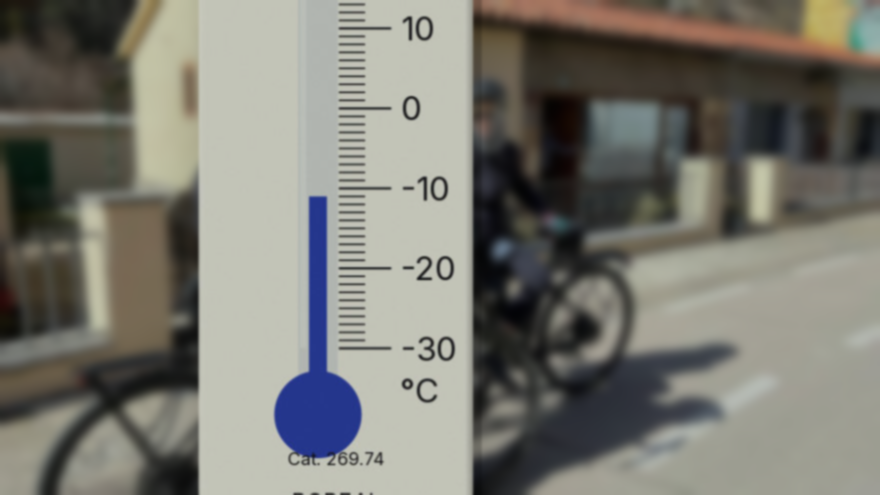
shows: -11 °C
